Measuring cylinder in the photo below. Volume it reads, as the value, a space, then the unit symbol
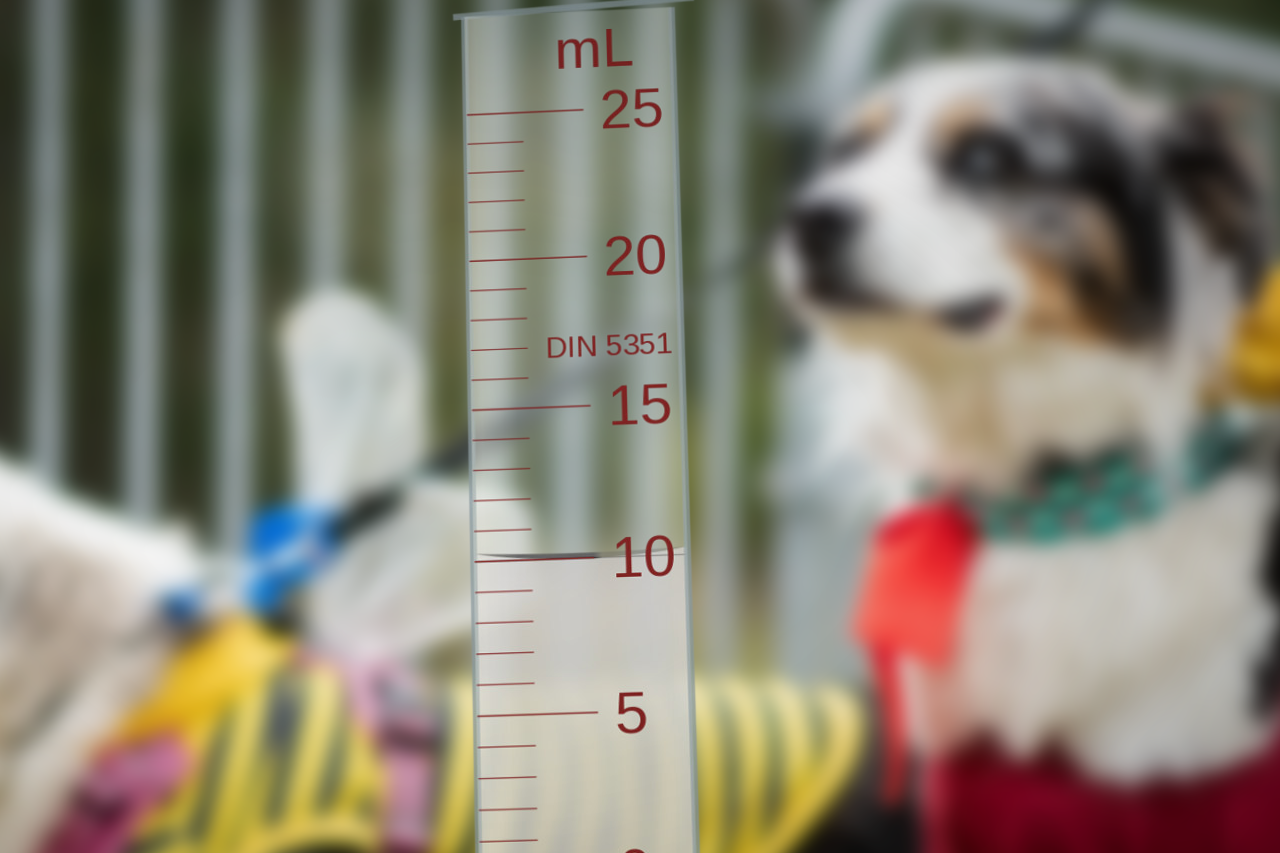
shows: 10 mL
